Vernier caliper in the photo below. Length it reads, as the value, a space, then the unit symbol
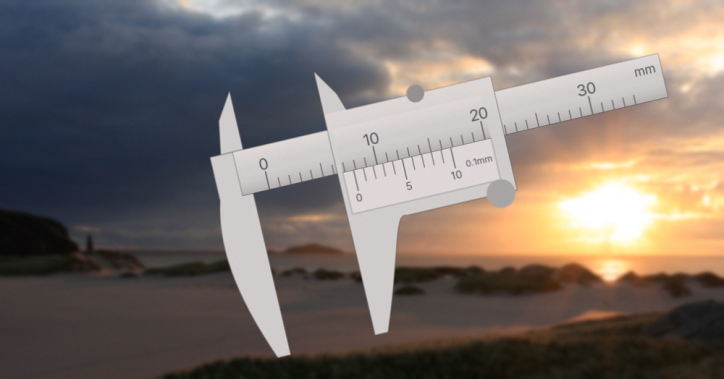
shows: 7.8 mm
